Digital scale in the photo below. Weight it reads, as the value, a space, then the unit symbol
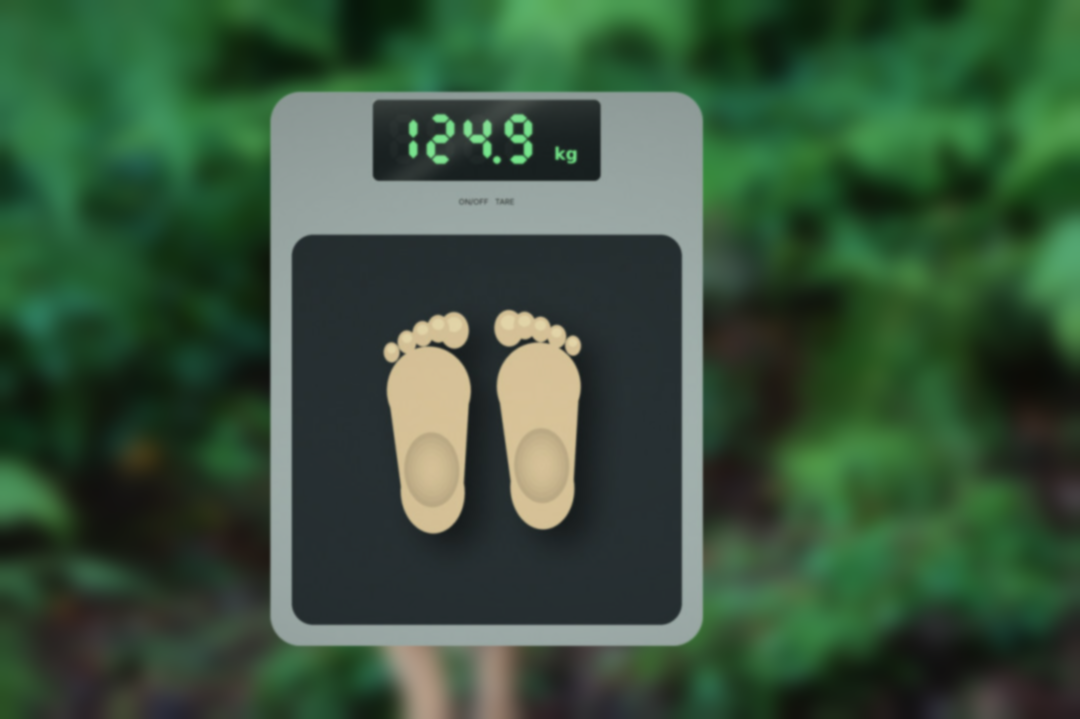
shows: 124.9 kg
